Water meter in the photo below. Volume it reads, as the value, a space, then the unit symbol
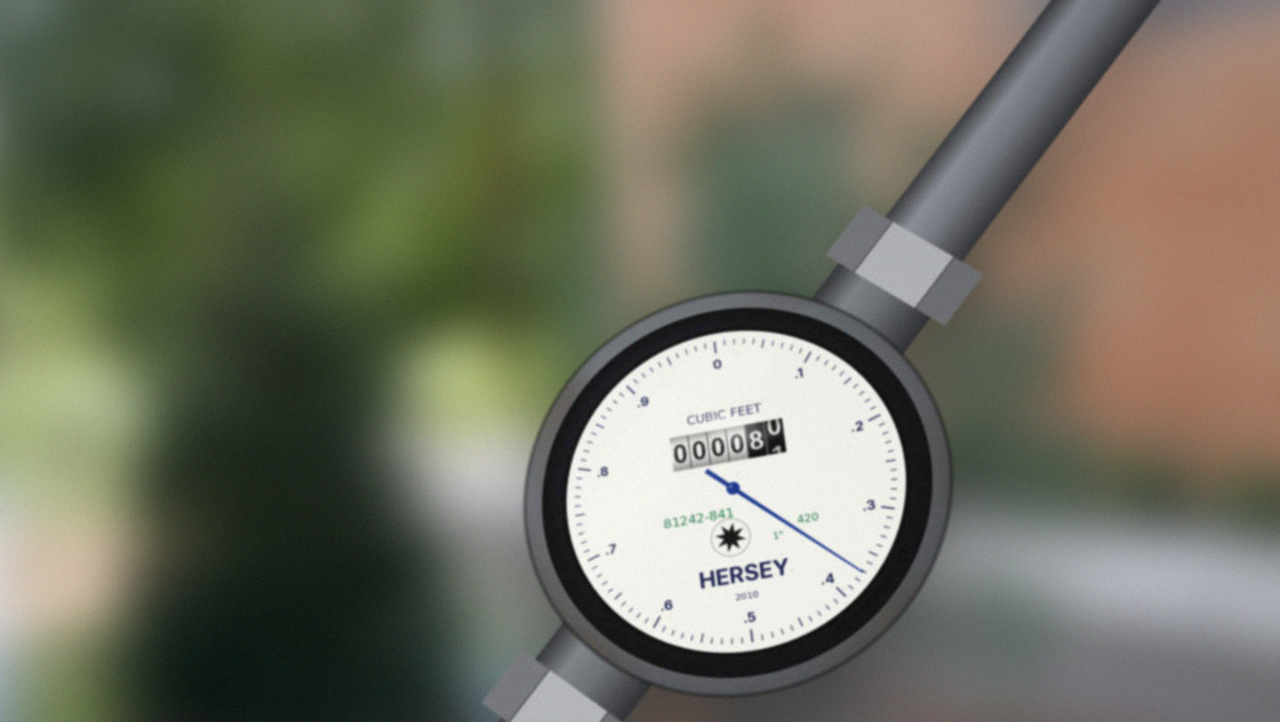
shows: 80.37 ft³
